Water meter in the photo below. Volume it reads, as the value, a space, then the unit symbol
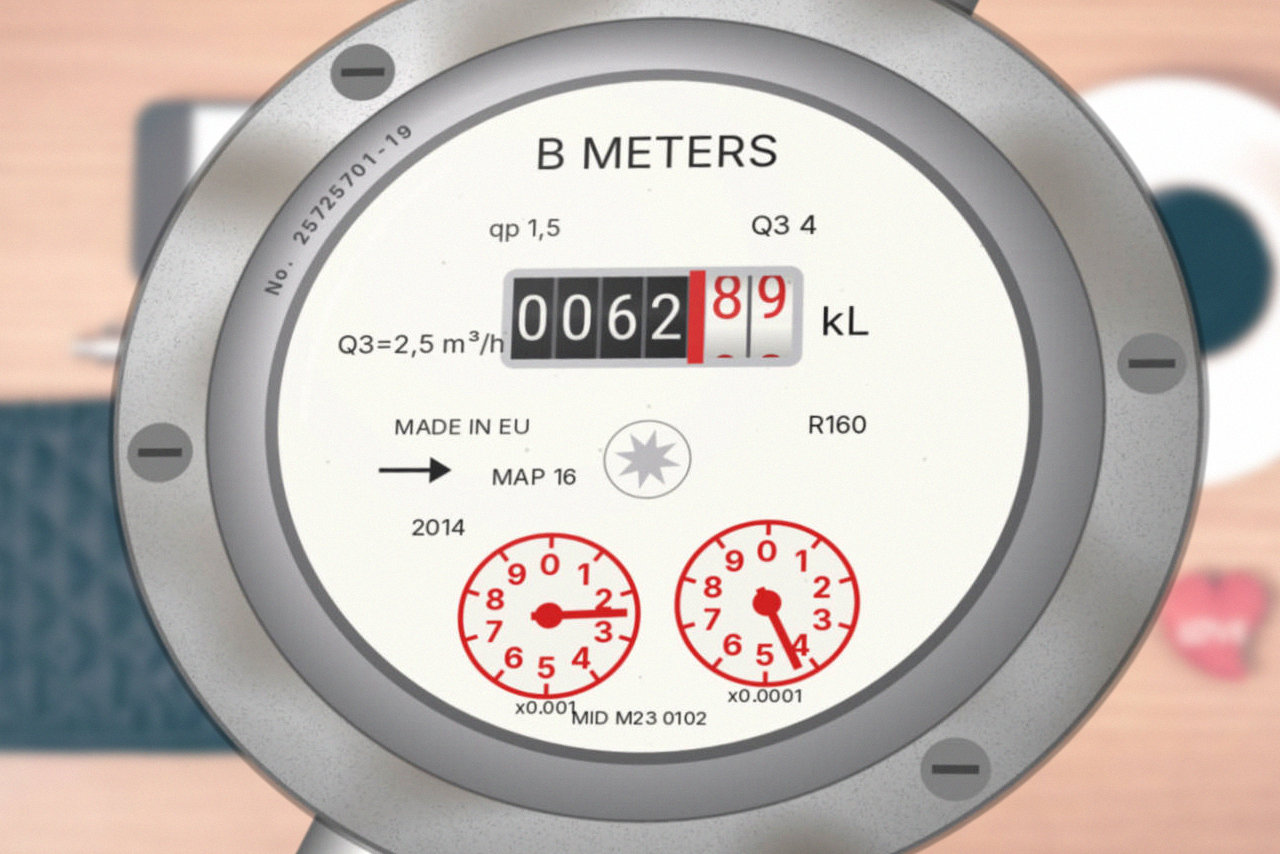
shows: 62.8924 kL
